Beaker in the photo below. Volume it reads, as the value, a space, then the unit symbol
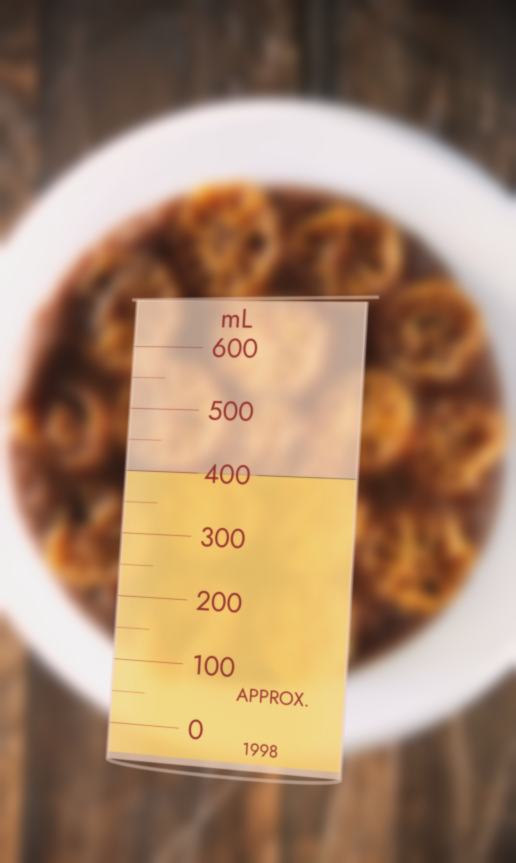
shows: 400 mL
